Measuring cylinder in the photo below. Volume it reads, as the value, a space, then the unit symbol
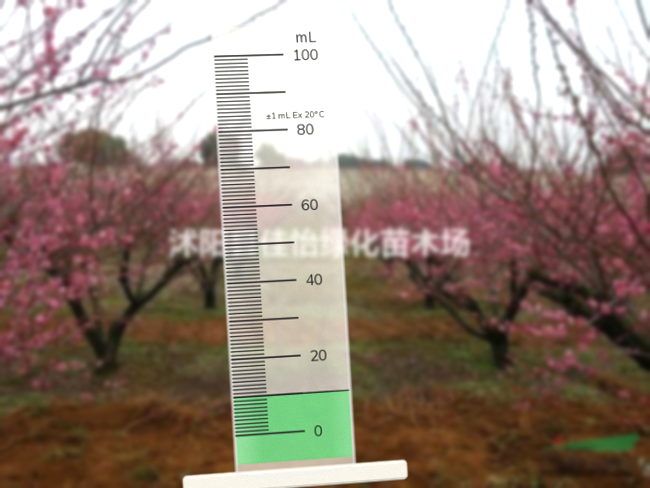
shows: 10 mL
